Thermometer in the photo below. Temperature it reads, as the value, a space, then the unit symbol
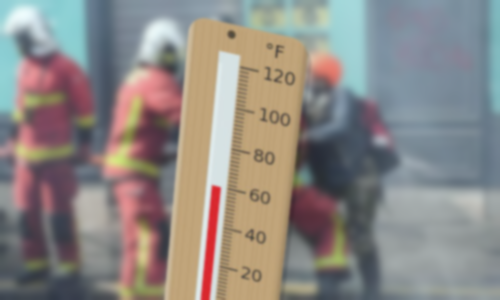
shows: 60 °F
